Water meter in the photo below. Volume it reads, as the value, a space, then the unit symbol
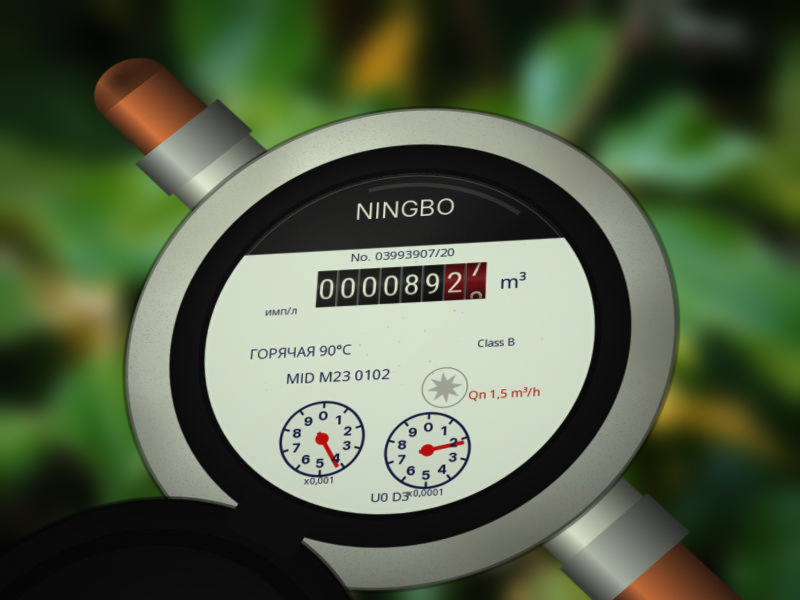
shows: 89.2742 m³
